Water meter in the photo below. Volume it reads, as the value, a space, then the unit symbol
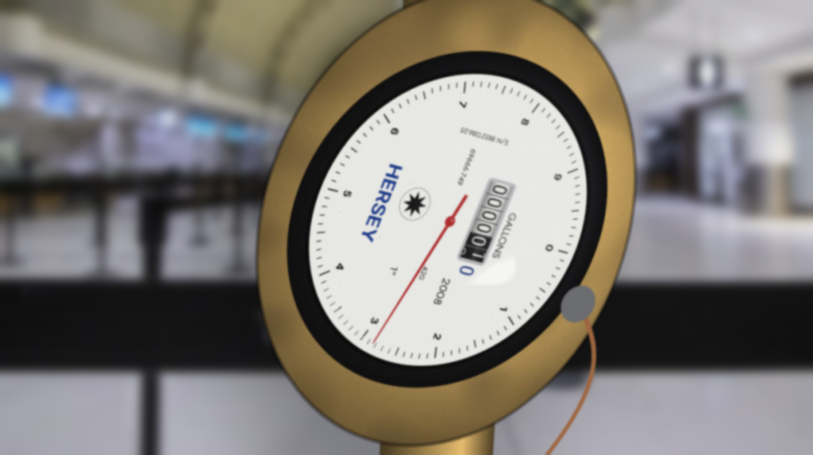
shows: 12.8 gal
